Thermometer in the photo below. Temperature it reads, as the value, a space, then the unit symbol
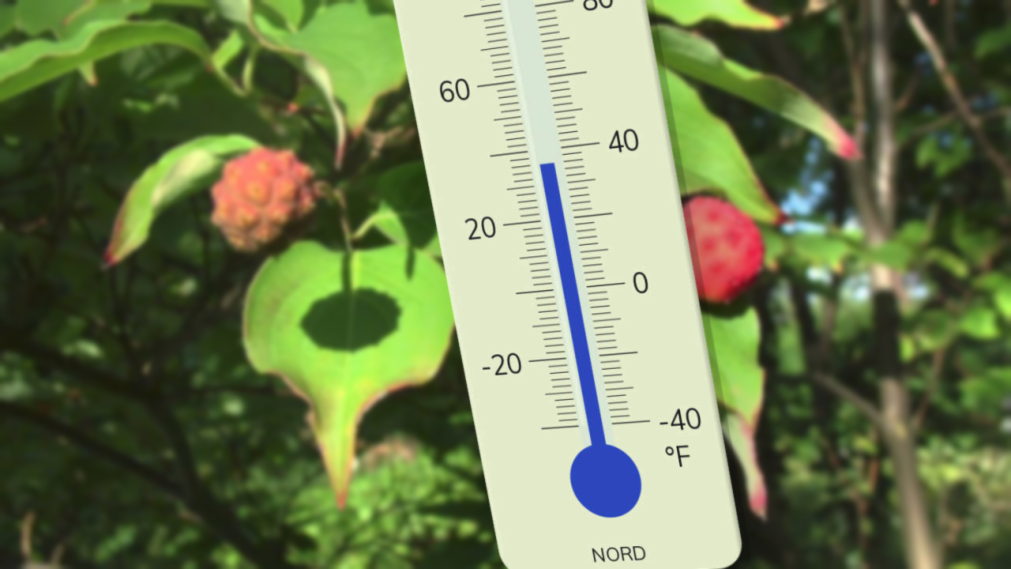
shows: 36 °F
